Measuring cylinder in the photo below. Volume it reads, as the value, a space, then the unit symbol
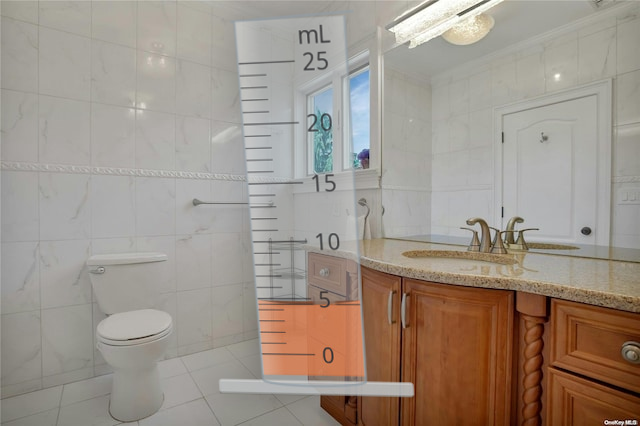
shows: 4.5 mL
